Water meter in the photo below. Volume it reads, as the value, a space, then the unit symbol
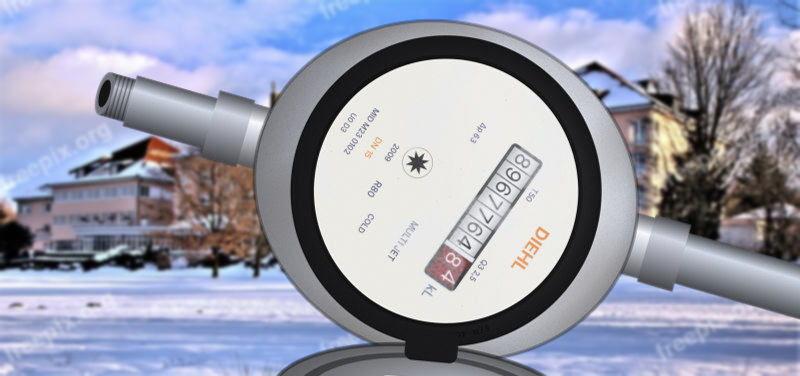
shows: 8967764.84 kL
